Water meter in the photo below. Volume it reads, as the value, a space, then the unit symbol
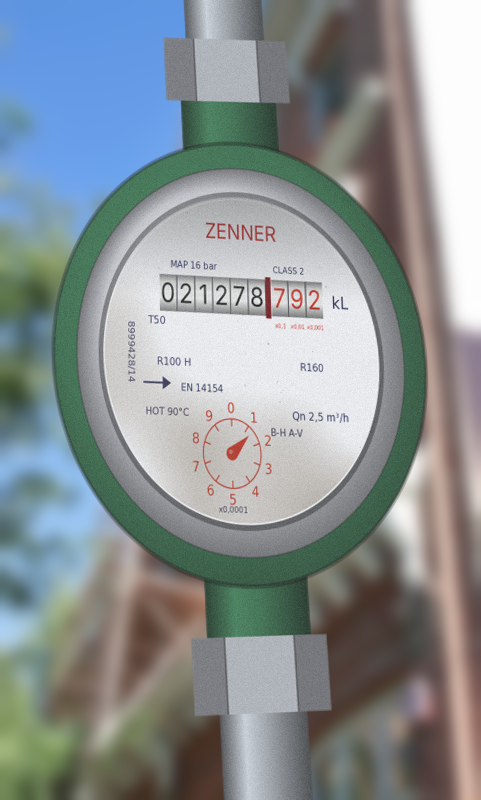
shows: 21278.7921 kL
